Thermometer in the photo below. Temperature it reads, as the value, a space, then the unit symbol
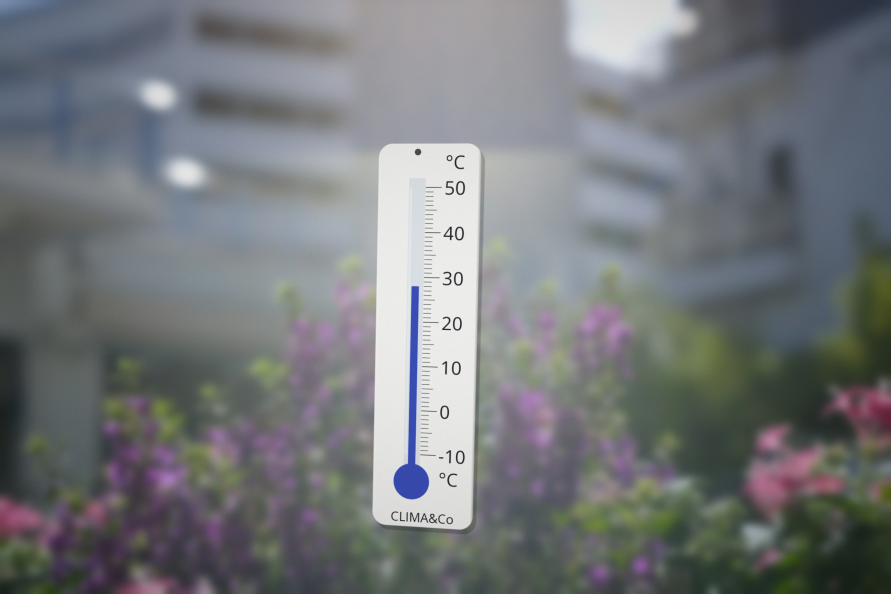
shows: 28 °C
